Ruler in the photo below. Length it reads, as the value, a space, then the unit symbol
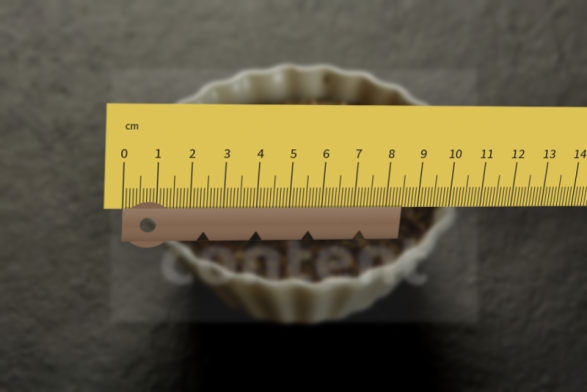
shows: 8.5 cm
